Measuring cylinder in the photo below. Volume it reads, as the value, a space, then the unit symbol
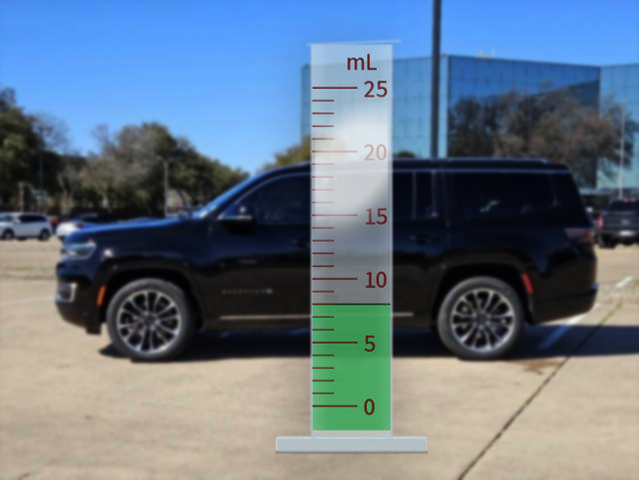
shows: 8 mL
